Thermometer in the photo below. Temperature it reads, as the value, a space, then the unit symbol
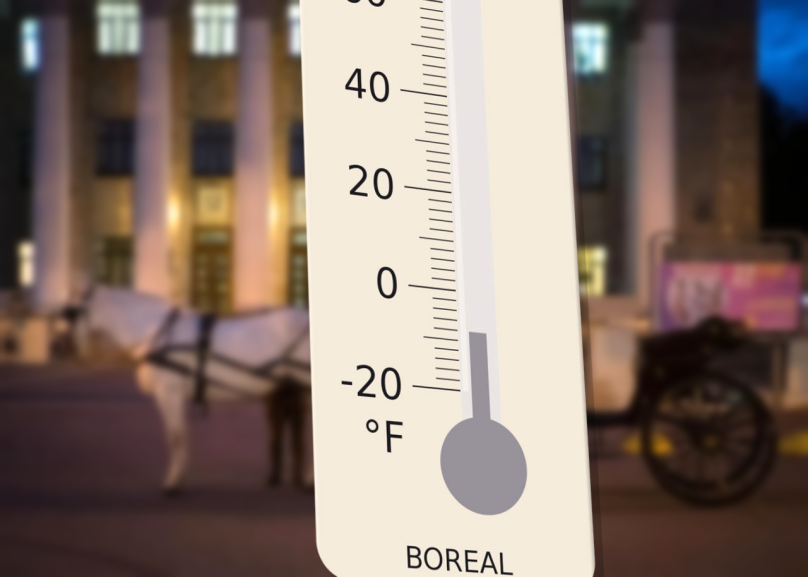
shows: -8 °F
